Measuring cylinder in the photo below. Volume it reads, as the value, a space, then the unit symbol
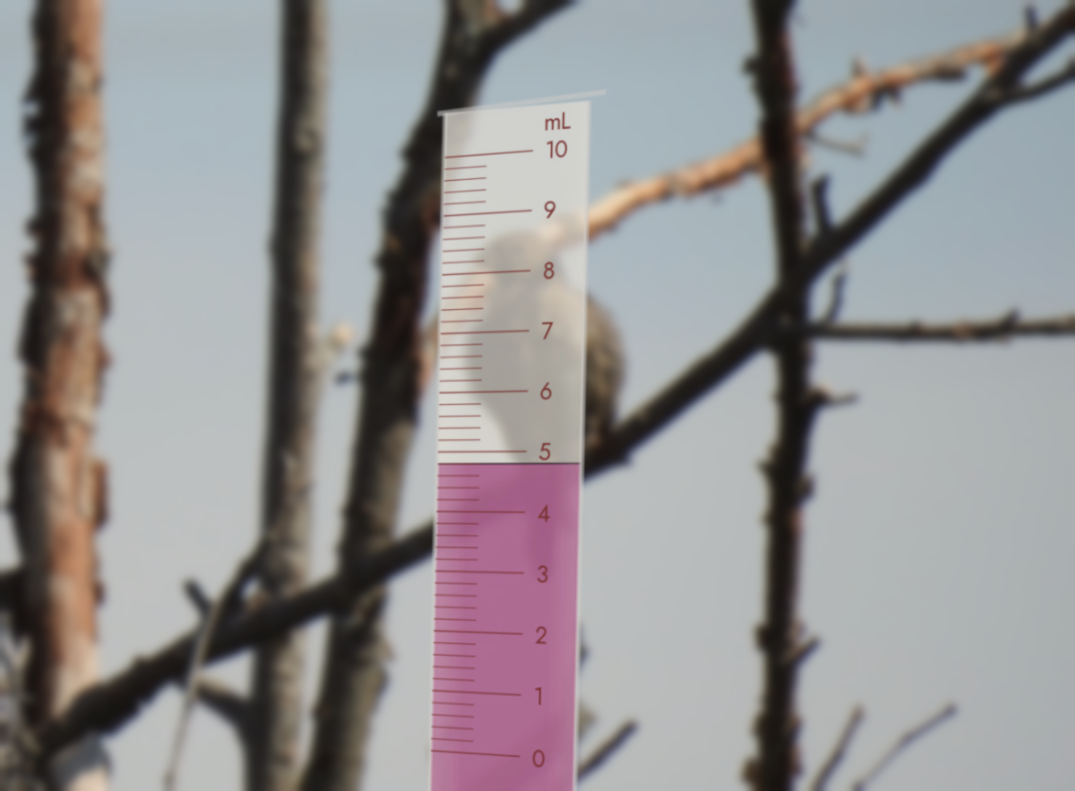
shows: 4.8 mL
